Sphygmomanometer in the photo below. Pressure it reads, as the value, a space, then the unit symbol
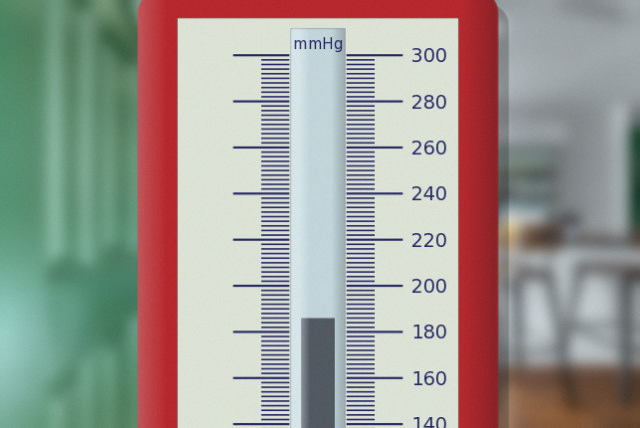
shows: 186 mmHg
